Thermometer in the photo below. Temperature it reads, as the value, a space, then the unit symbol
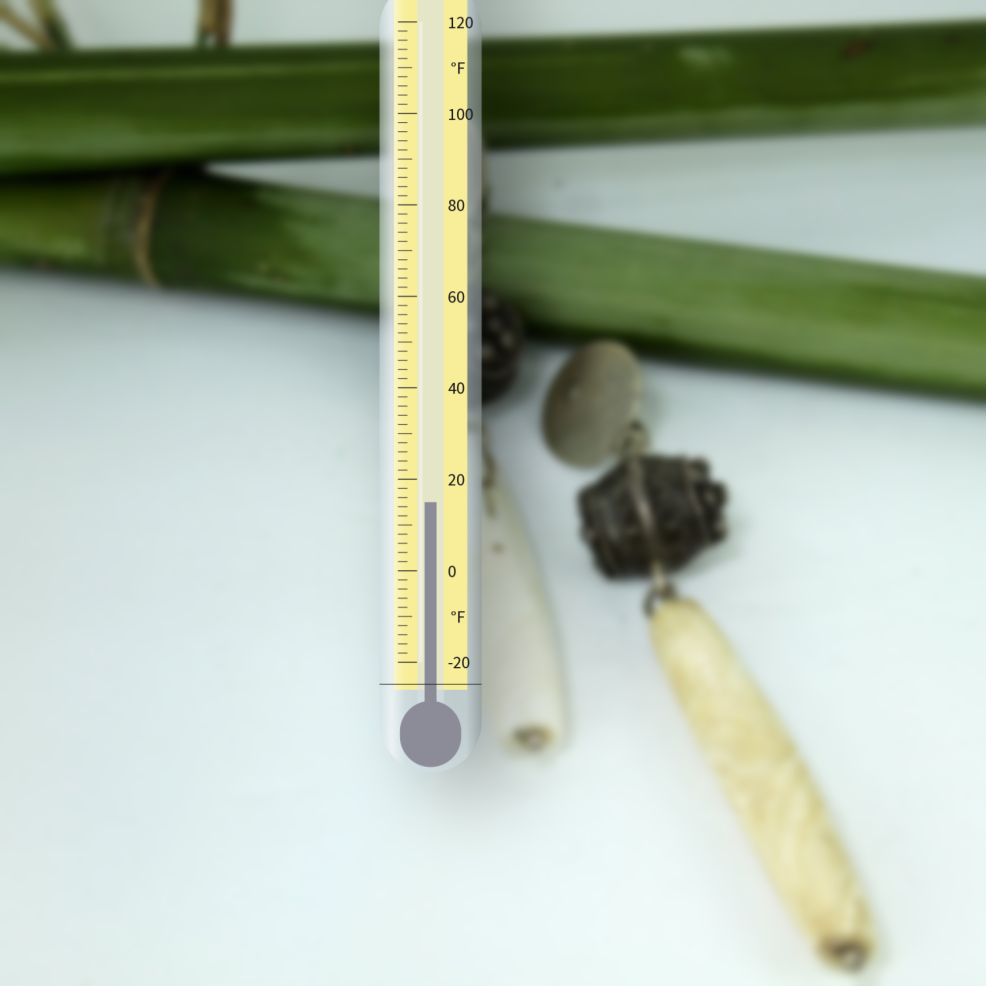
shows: 15 °F
